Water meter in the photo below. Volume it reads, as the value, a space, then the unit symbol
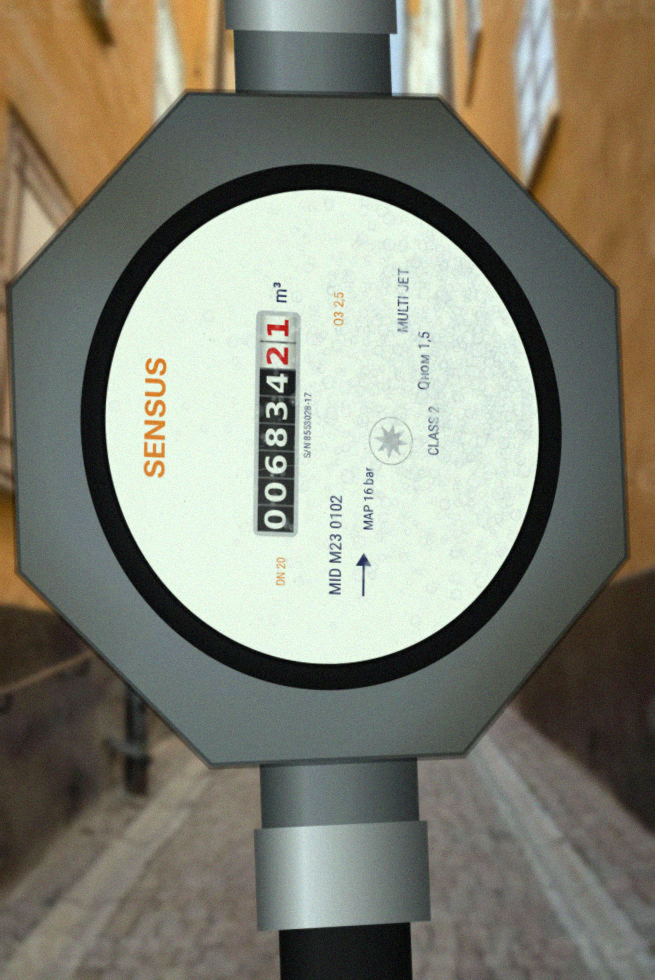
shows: 6834.21 m³
